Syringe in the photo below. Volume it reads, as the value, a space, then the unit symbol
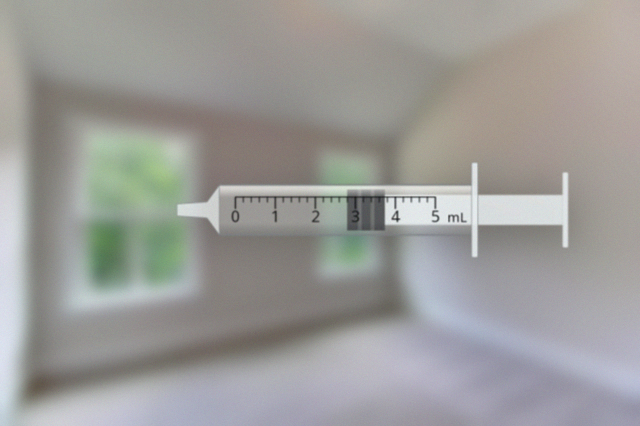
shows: 2.8 mL
